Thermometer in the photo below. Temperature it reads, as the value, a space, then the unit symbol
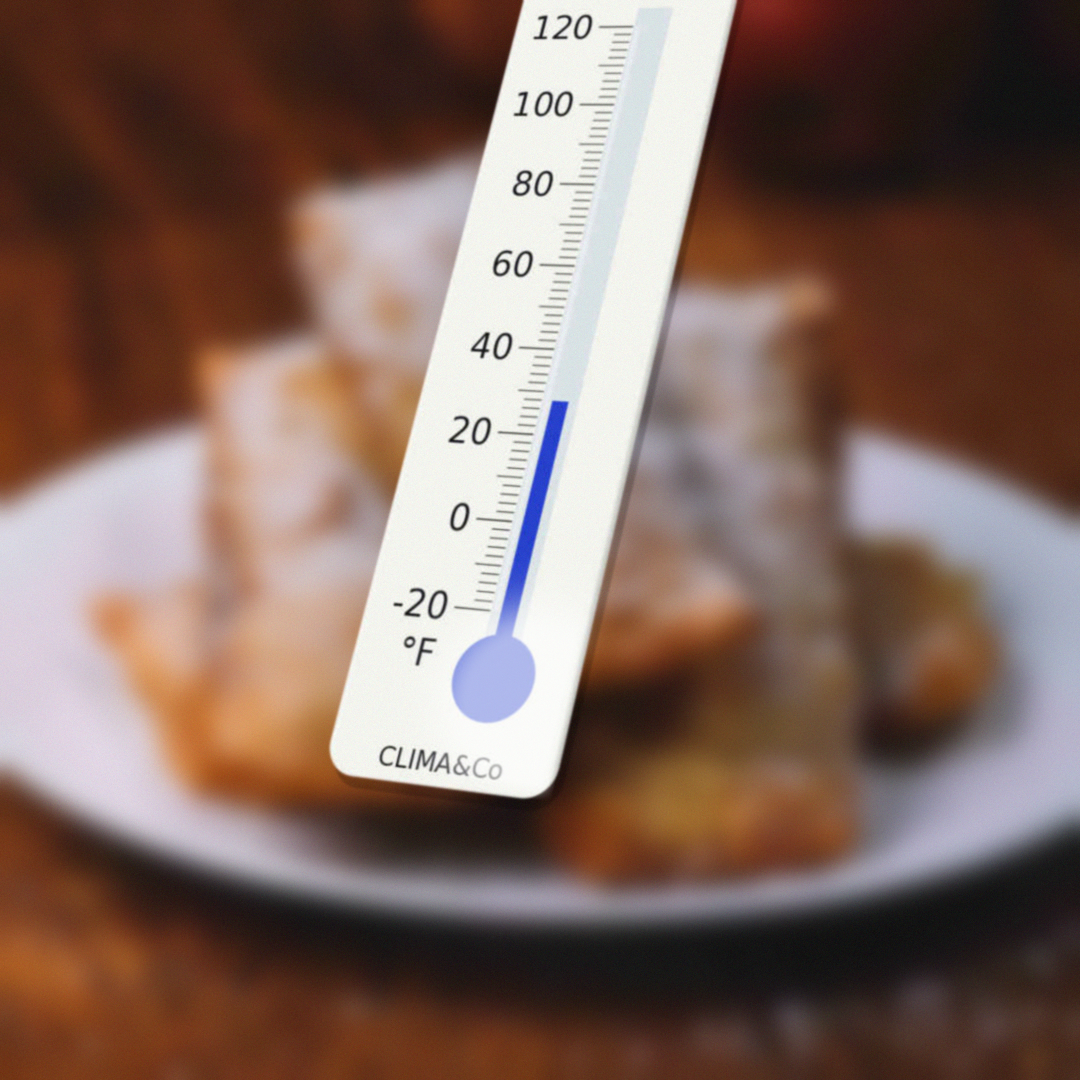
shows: 28 °F
